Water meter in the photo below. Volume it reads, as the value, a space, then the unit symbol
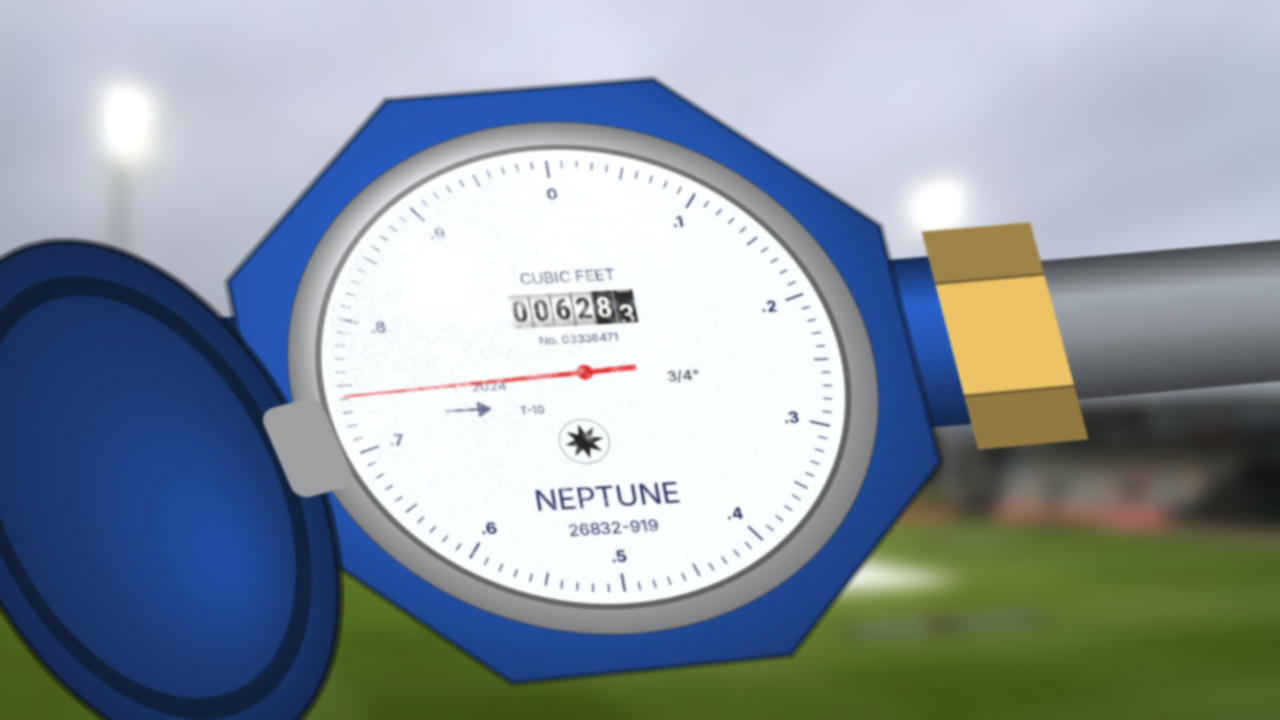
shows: 6282.74 ft³
